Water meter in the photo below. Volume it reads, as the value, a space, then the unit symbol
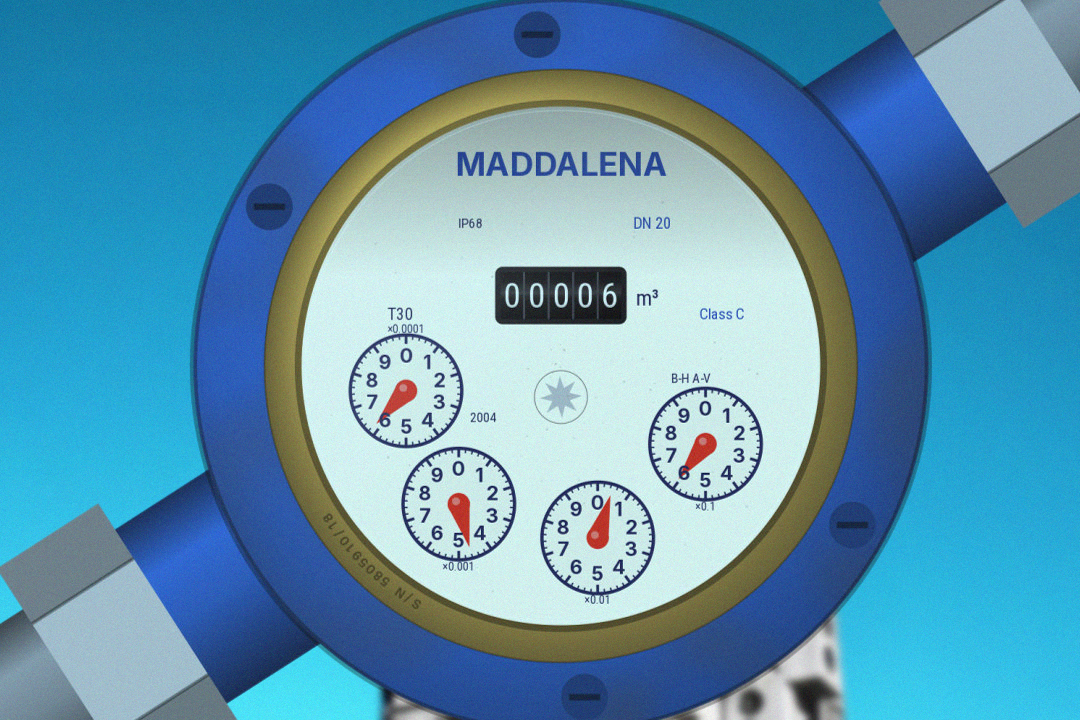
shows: 6.6046 m³
